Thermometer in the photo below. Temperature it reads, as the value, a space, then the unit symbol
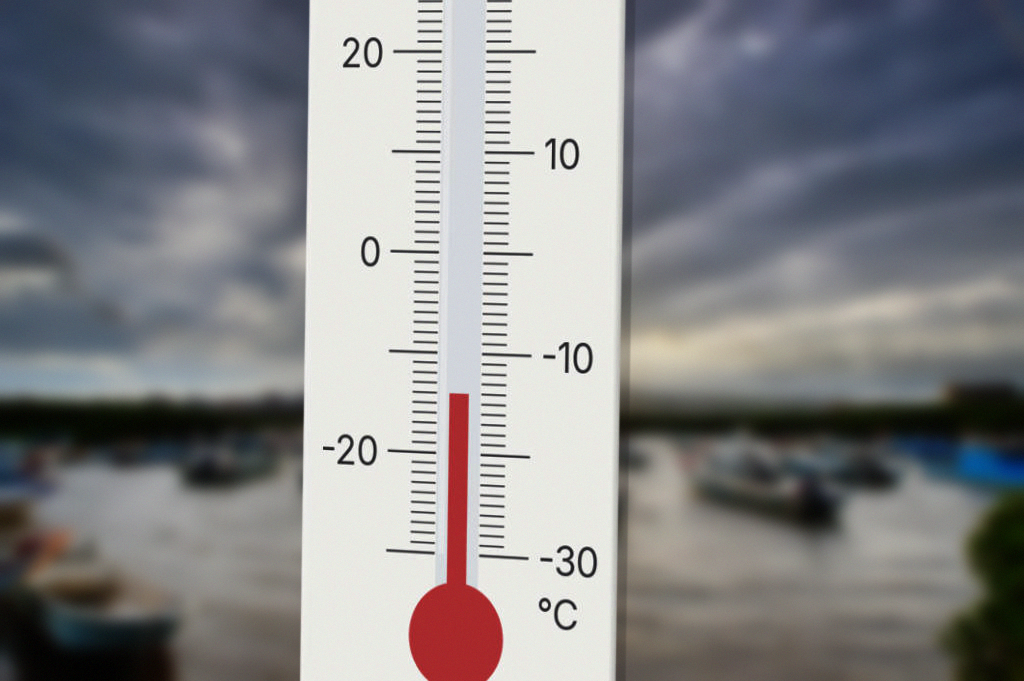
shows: -14 °C
